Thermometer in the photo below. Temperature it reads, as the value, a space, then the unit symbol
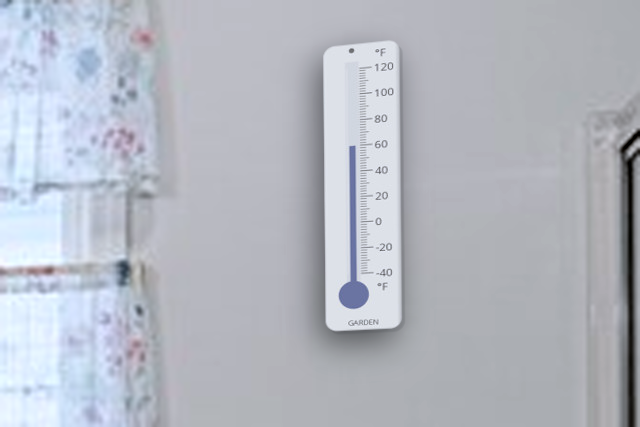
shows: 60 °F
